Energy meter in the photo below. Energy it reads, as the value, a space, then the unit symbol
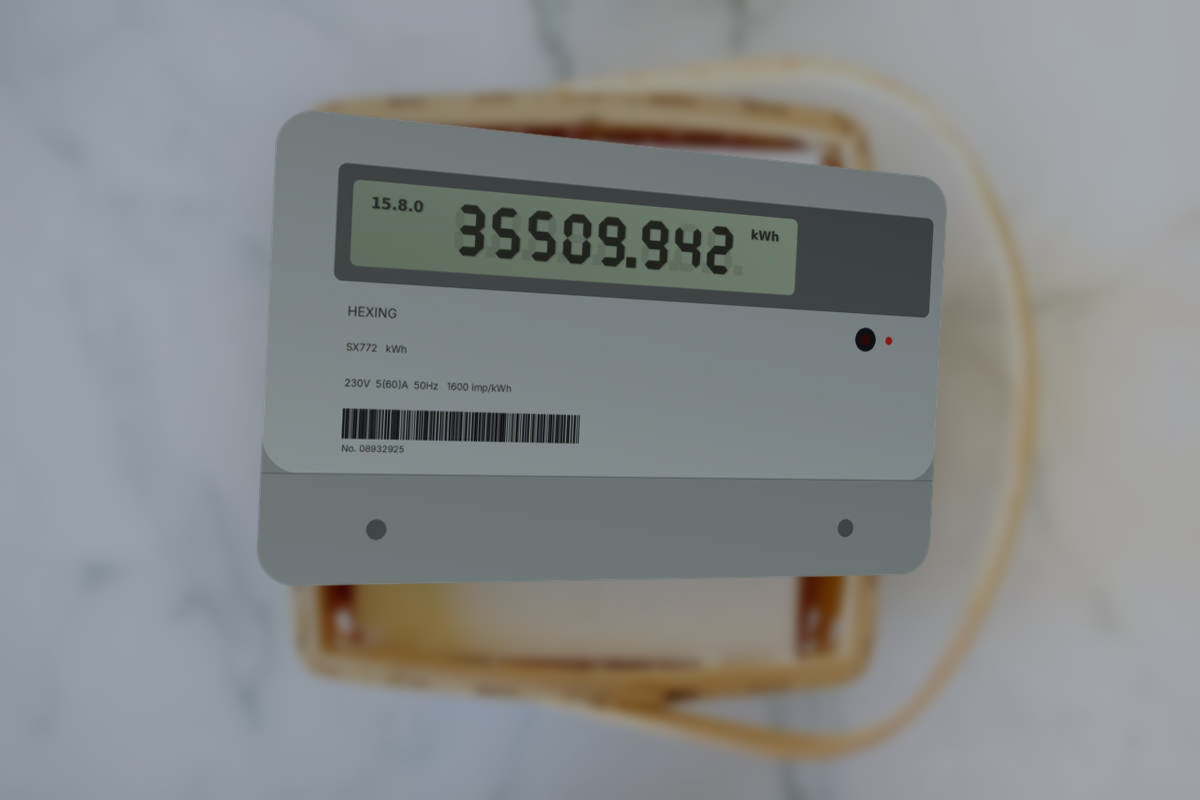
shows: 35509.942 kWh
